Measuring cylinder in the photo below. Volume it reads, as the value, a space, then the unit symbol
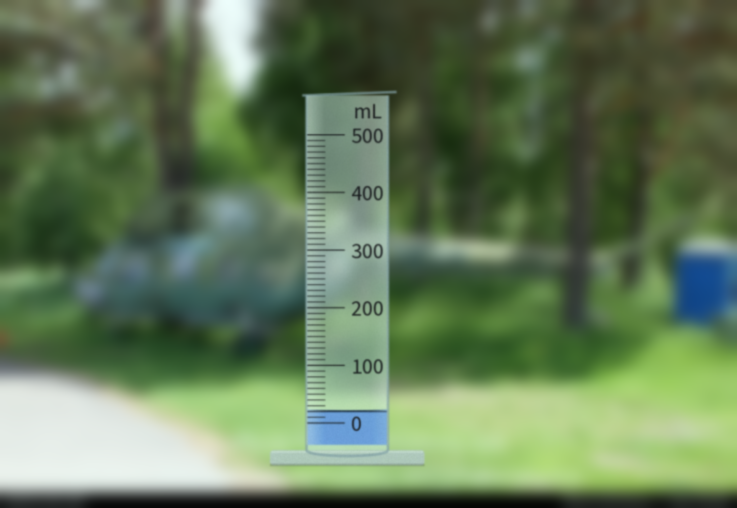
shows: 20 mL
